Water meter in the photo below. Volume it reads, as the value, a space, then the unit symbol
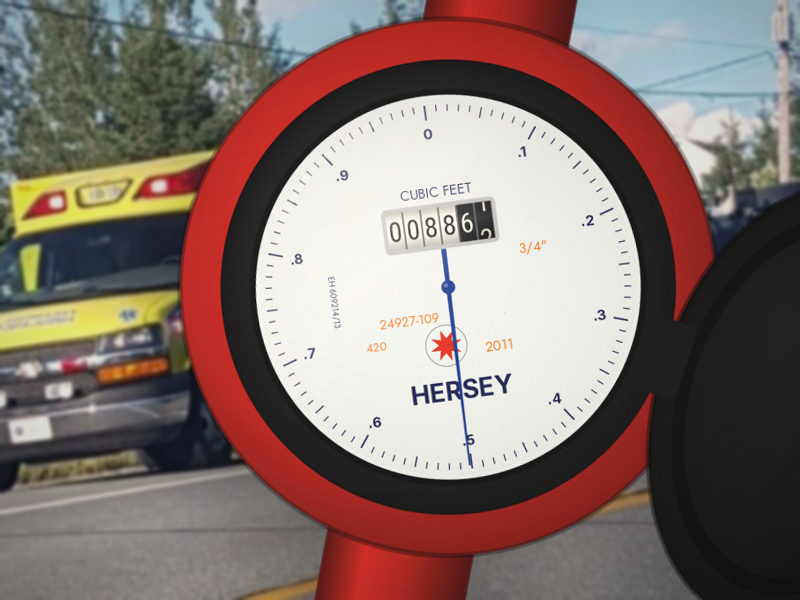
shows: 8861.50 ft³
